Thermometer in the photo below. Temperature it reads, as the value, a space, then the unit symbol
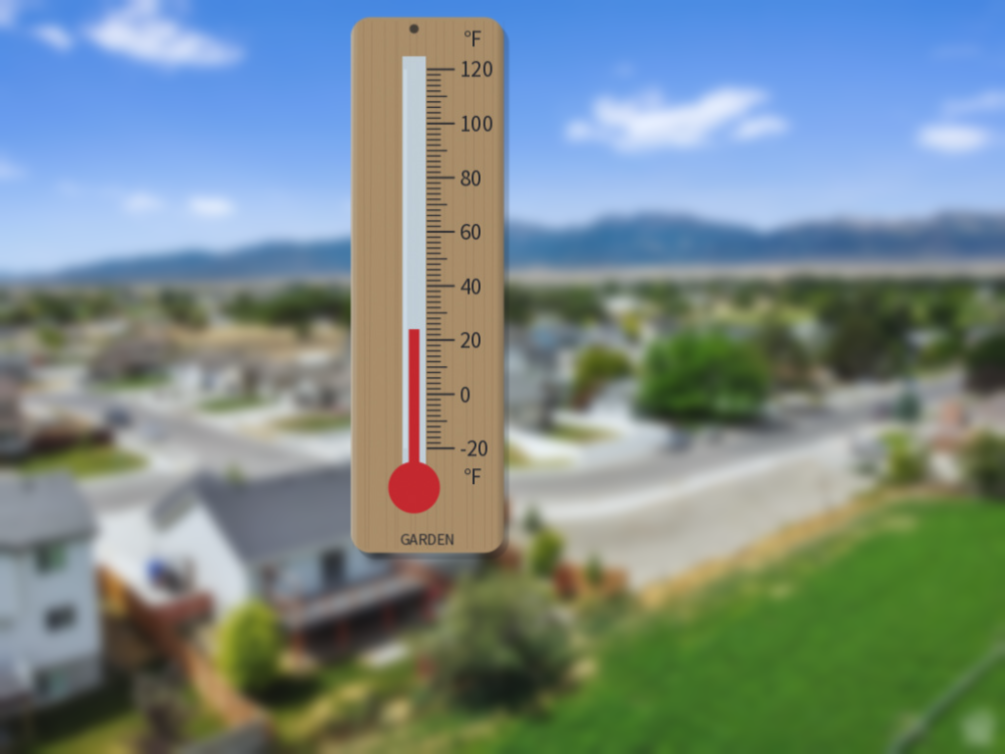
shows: 24 °F
